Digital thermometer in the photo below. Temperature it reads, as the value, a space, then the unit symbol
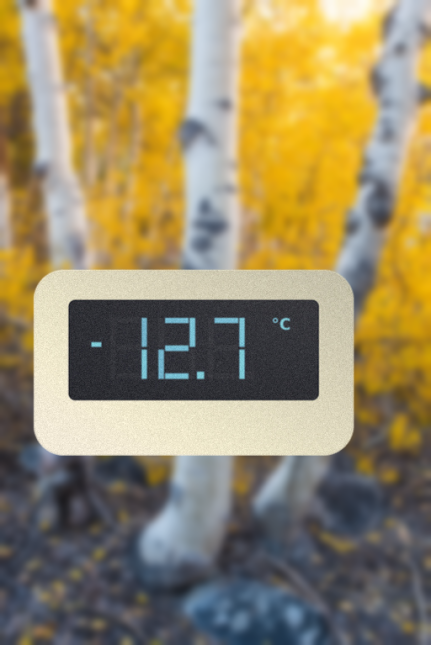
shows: -12.7 °C
